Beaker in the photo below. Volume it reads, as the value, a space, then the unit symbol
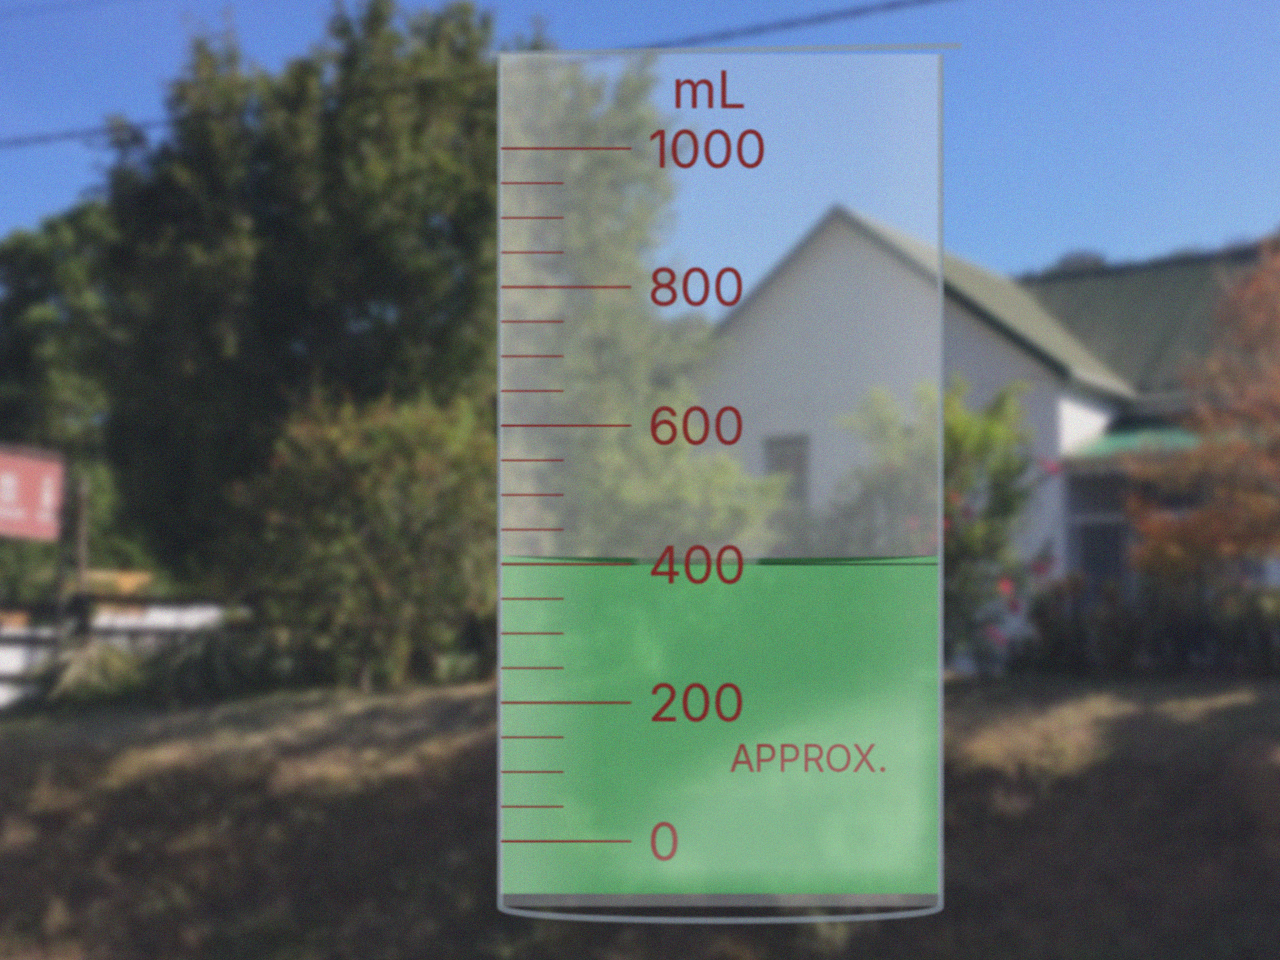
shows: 400 mL
